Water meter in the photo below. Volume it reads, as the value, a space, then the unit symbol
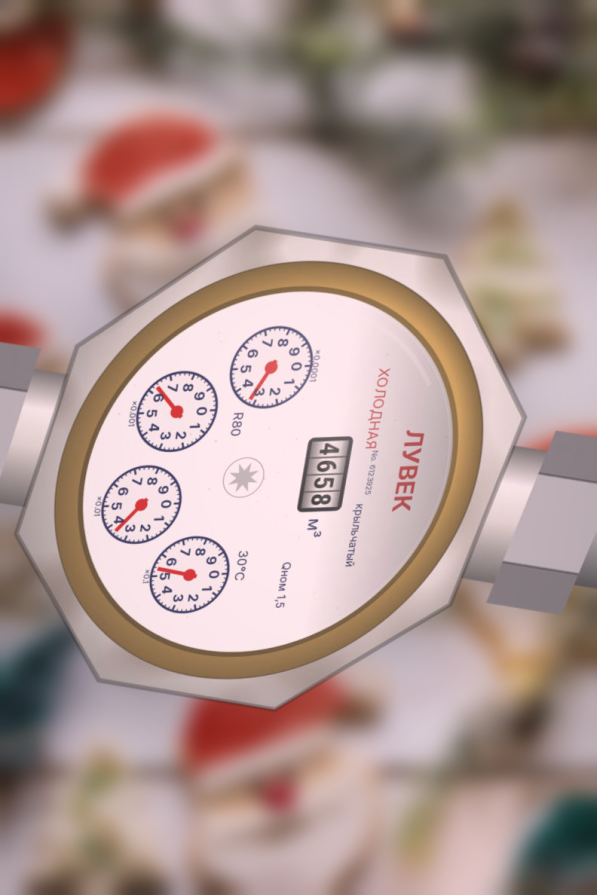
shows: 4658.5363 m³
